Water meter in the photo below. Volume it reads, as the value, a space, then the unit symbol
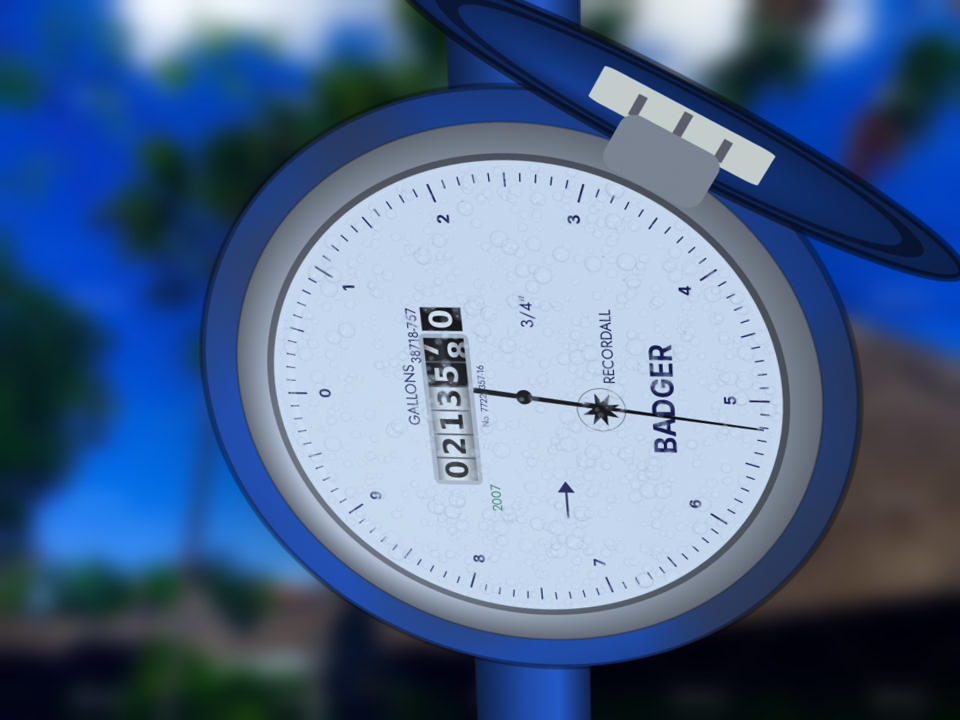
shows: 213575.2 gal
